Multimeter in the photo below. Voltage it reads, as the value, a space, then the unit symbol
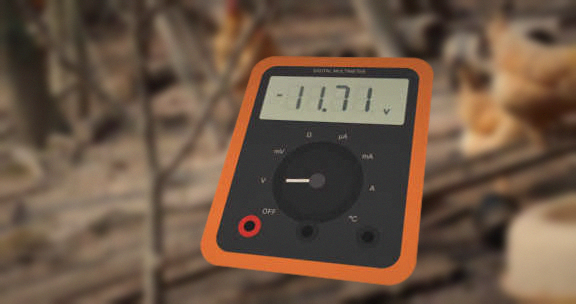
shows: -11.71 V
